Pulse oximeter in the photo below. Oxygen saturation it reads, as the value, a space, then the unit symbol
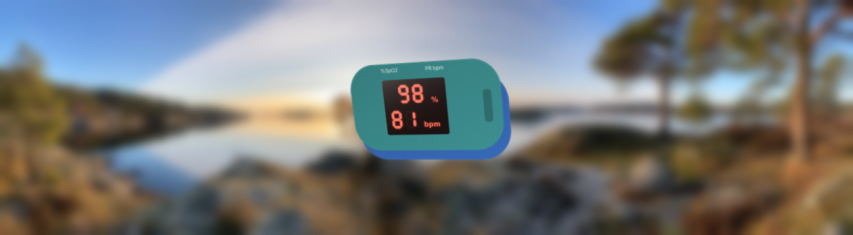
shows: 98 %
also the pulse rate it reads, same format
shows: 81 bpm
